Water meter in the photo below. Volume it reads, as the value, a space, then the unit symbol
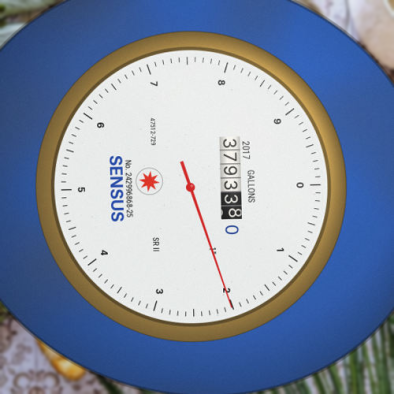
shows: 3793382.0 gal
